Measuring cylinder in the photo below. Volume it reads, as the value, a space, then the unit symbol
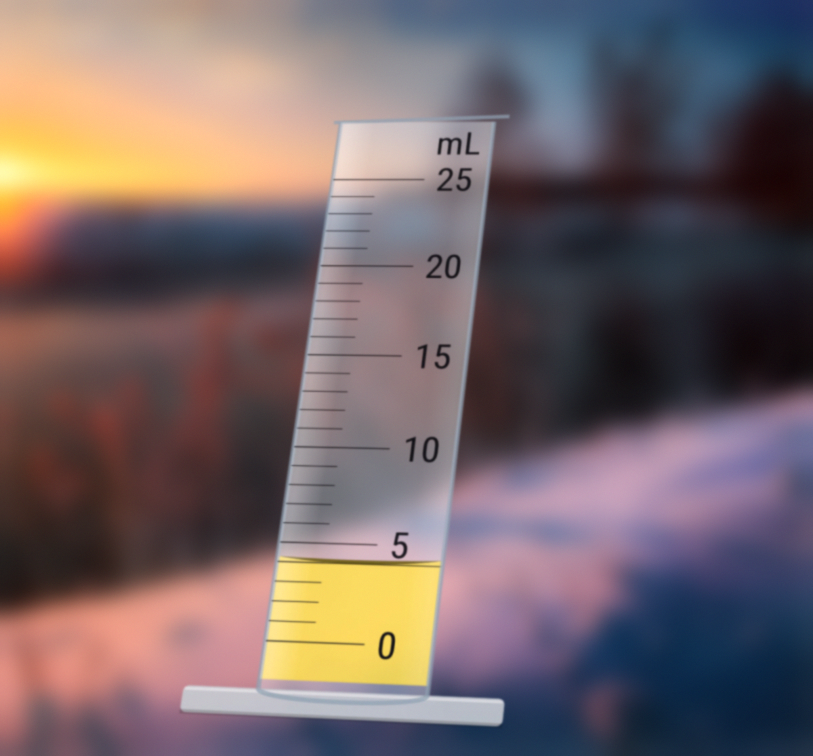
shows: 4 mL
